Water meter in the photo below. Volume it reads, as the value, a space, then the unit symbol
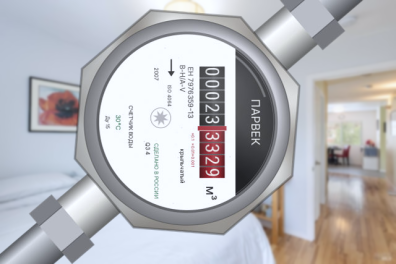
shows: 23.3329 m³
